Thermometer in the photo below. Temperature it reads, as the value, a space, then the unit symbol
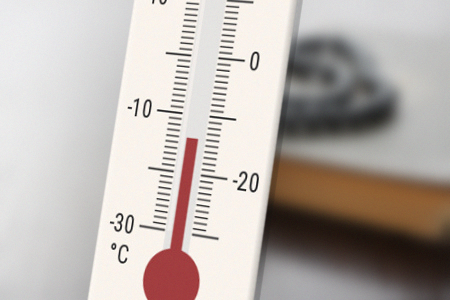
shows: -14 °C
